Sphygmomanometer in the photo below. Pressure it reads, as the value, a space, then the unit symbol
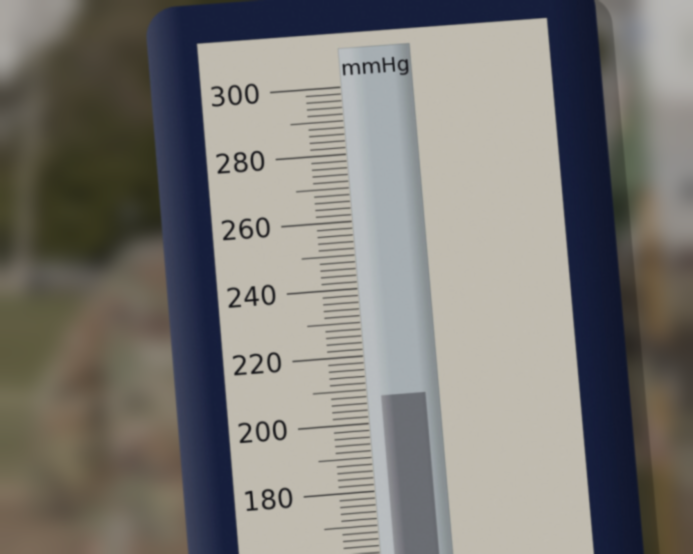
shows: 208 mmHg
